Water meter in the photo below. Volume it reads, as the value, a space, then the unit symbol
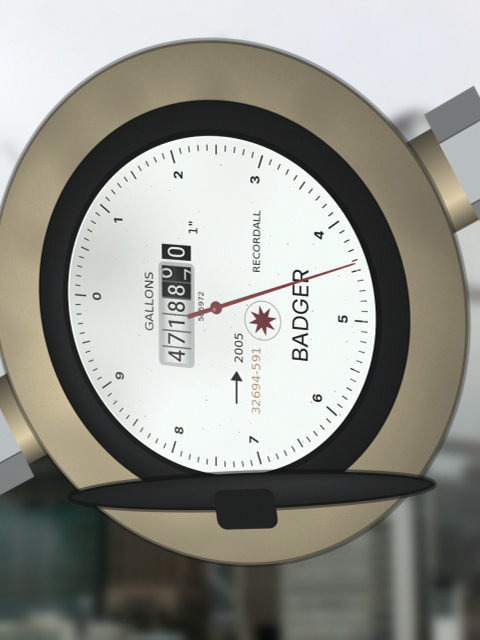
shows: 4718864.4 gal
